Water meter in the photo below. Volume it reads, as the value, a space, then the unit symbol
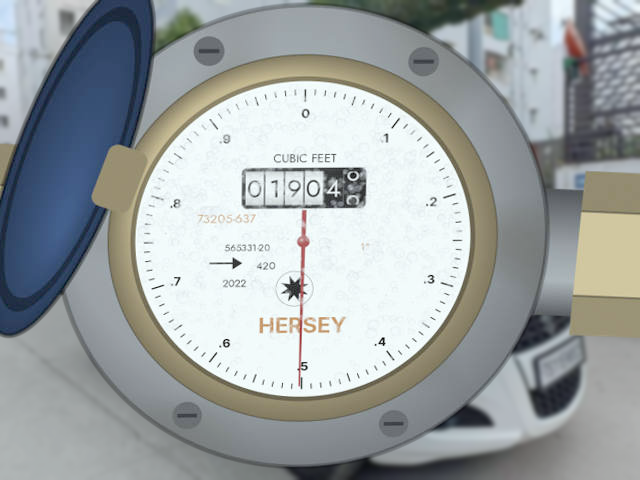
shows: 19048.50 ft³
